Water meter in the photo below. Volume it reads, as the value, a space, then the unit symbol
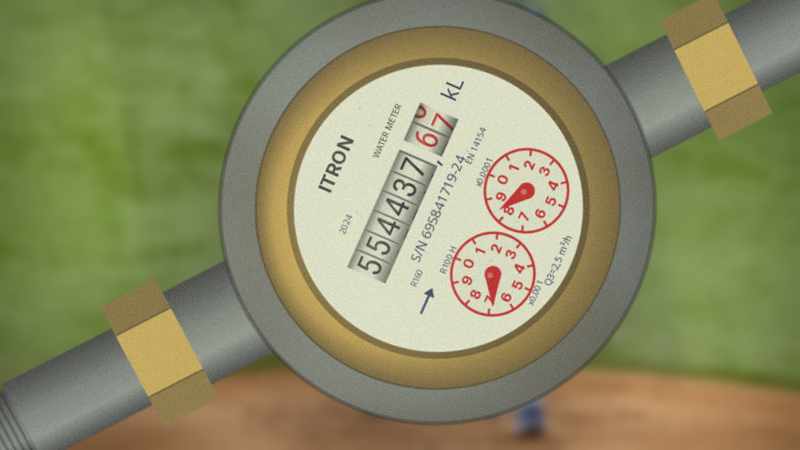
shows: 554437.6668 kL
